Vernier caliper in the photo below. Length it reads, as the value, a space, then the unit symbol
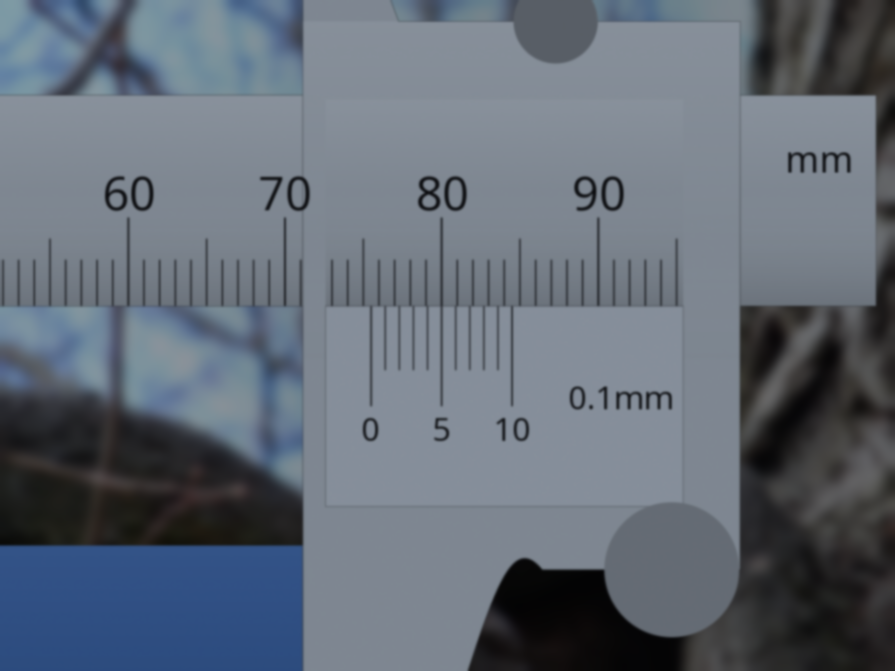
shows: 75.5 mm
